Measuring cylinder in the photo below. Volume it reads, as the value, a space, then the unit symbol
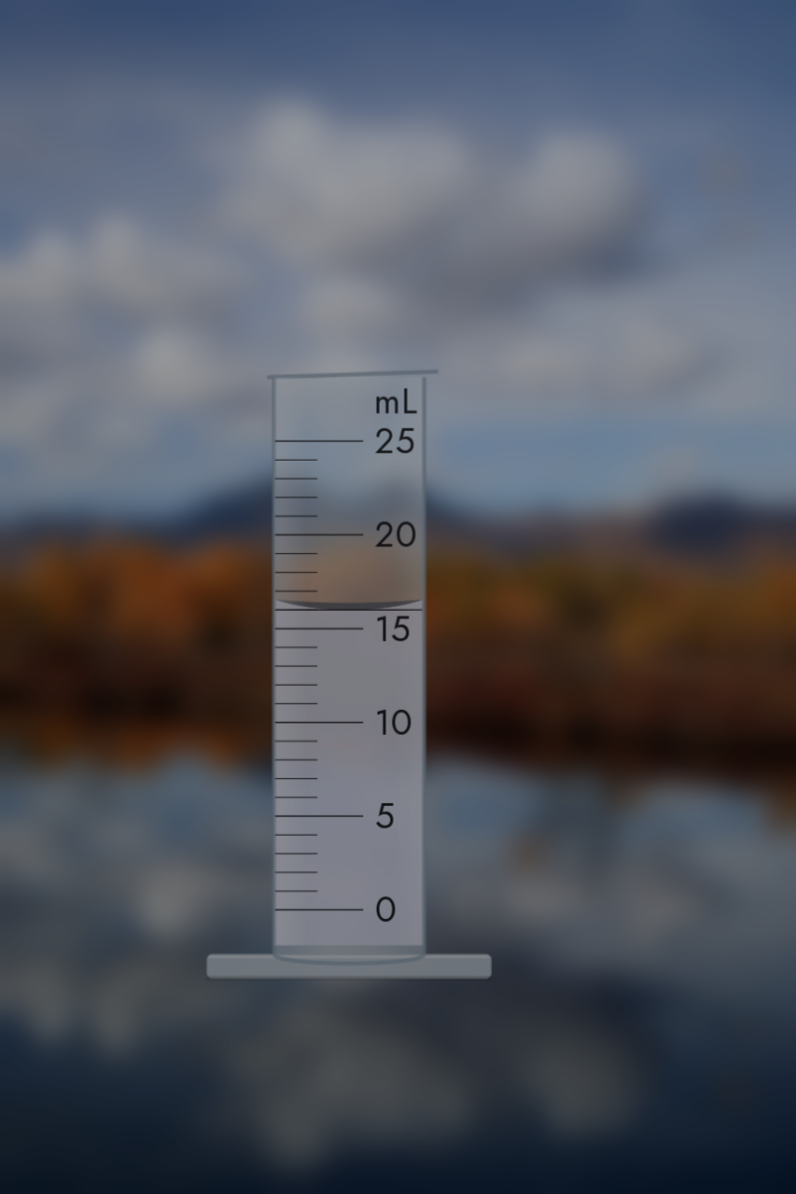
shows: 16 mL
